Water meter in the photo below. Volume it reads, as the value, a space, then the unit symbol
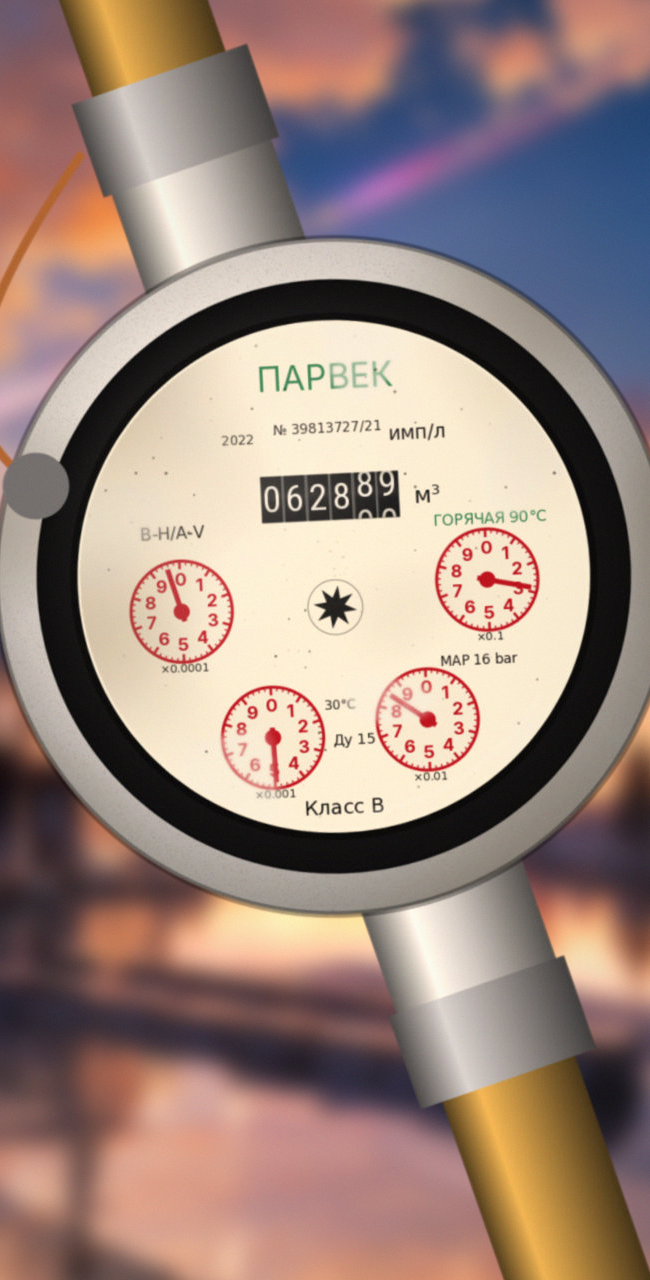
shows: 62889.2849 m³
